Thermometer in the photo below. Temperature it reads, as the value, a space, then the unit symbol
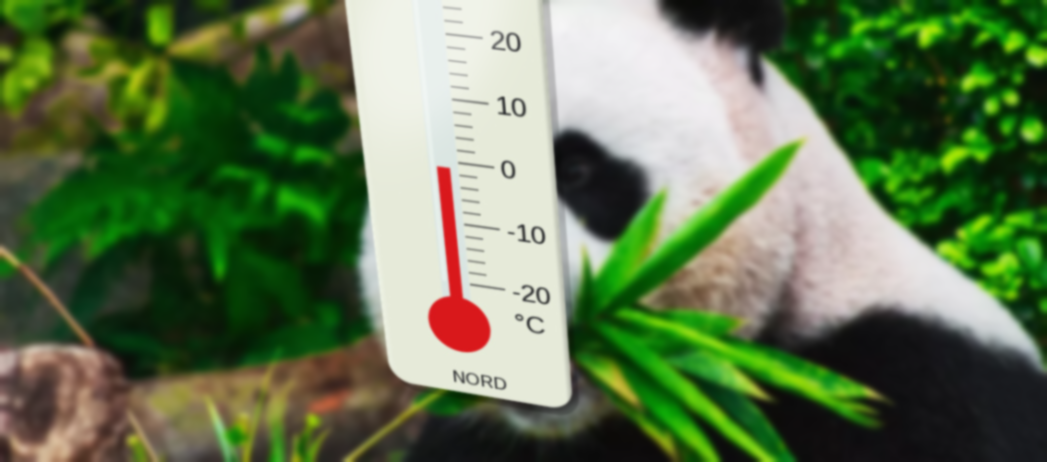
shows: -1 °C
